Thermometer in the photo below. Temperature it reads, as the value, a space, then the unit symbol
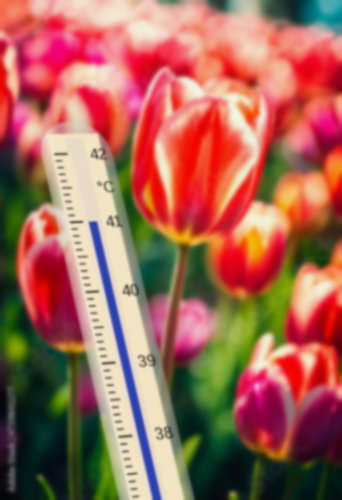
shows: 41 °C
